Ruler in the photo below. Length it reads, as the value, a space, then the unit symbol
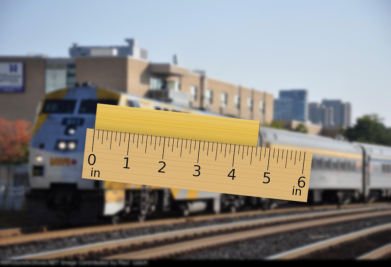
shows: 4.625 in
